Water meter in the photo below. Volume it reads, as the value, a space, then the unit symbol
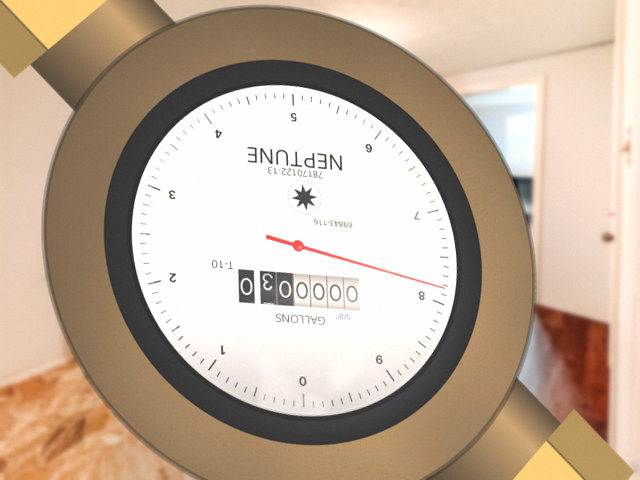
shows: 27.8 gal
